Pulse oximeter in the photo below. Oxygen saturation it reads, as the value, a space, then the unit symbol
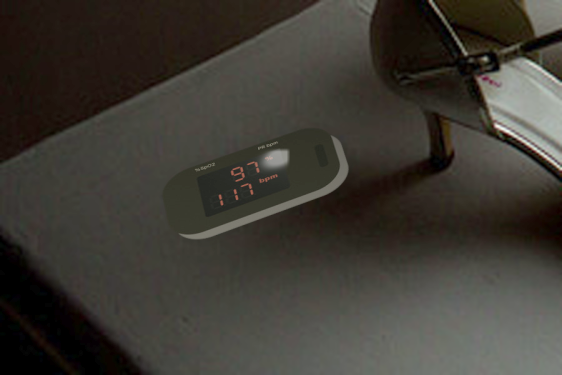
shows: 97 %
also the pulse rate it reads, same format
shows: 117 bpm
